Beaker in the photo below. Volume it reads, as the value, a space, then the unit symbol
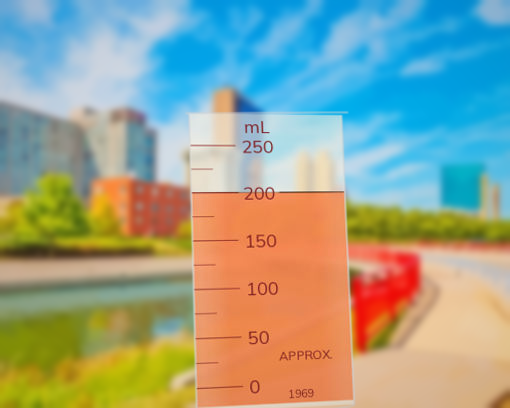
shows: 200 mL
